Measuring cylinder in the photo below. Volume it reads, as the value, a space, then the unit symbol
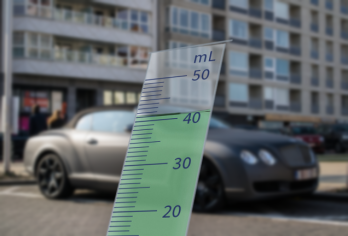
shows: 41 mL
